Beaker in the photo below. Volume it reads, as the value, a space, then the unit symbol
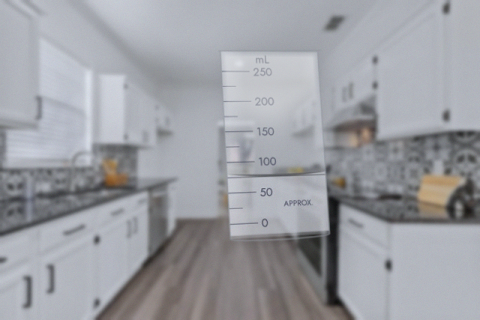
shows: 75 mL
